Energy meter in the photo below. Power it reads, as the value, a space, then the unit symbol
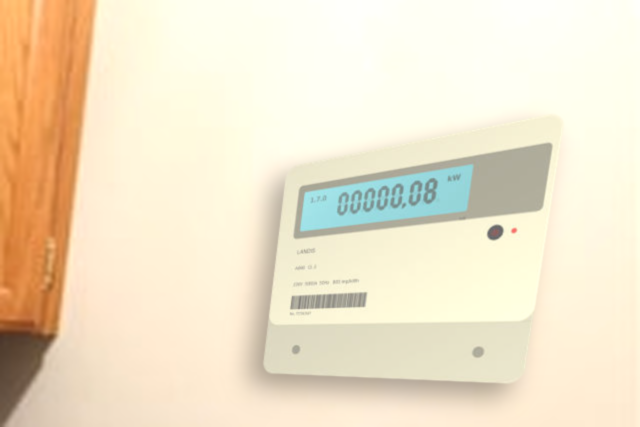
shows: 0.08 kW
